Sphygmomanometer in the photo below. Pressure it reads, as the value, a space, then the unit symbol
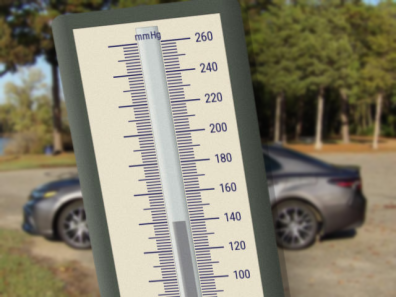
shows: 140 mmHg
